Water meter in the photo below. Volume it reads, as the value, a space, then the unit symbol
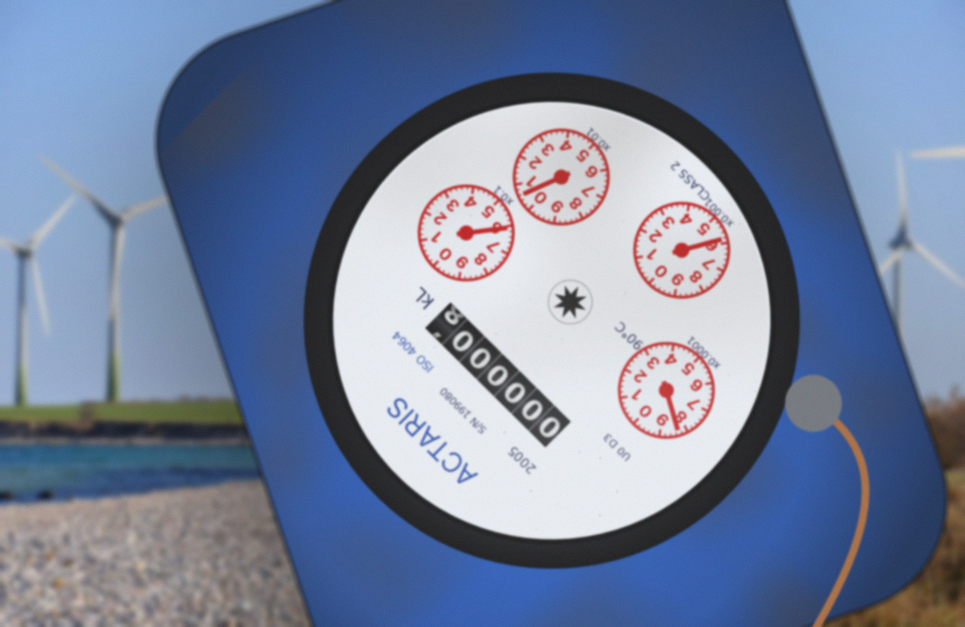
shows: 7.6058 kL
